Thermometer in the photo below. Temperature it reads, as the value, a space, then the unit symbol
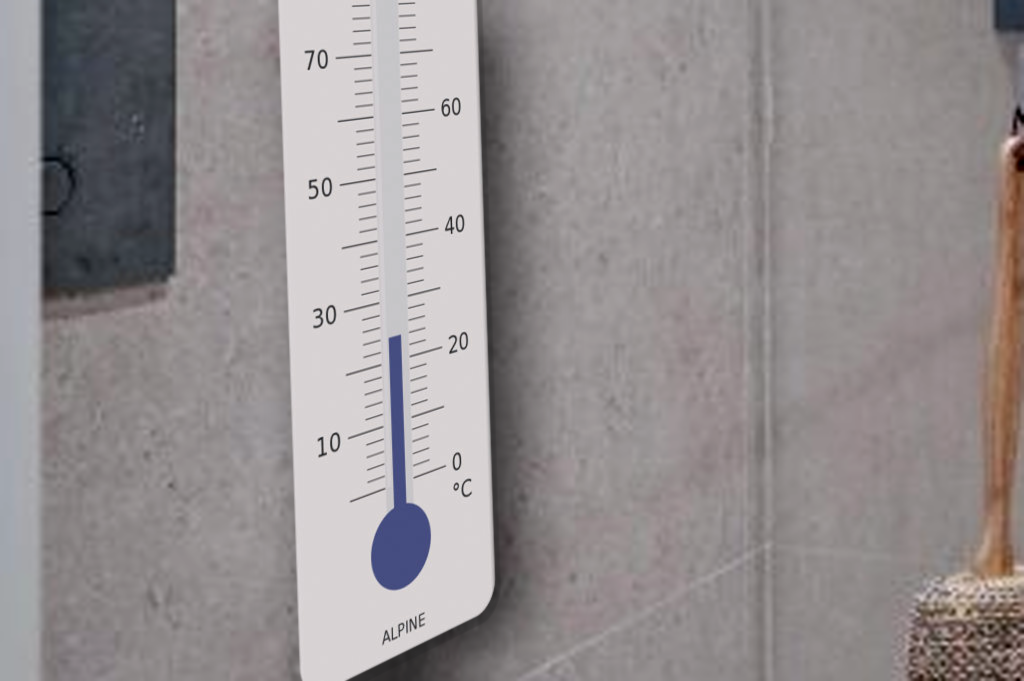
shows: 24 °C
